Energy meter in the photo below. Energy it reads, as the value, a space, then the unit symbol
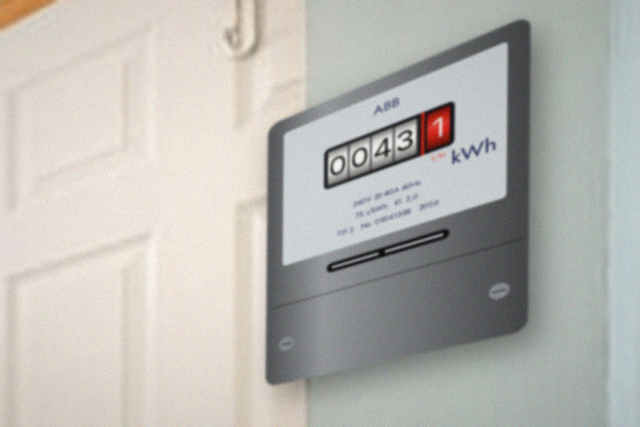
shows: 43.1 kWh
